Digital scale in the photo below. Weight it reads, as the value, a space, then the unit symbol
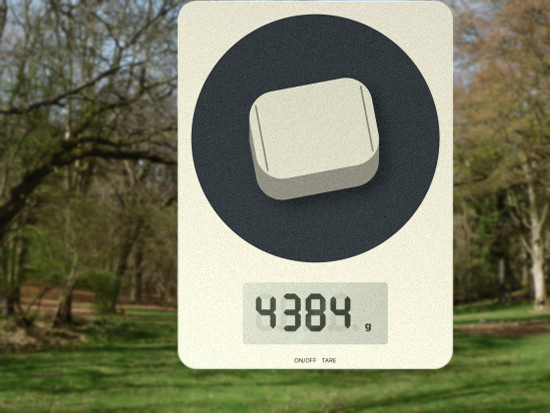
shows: 4384 g
